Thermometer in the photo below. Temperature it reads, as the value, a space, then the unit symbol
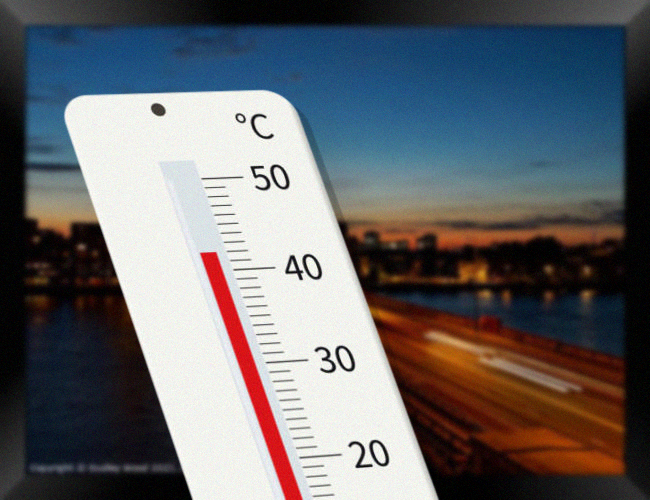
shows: 42 °C
